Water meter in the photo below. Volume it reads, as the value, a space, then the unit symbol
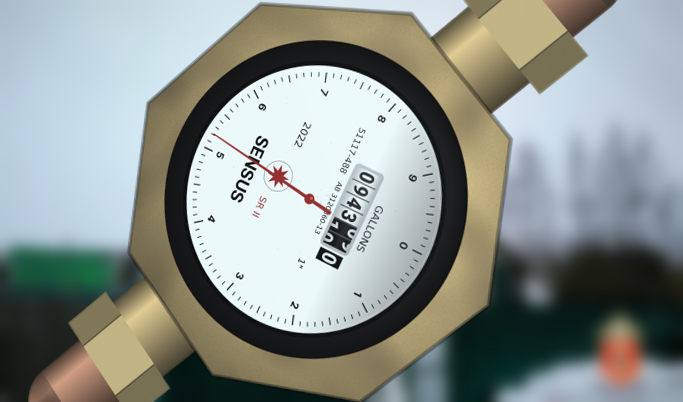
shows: 943095.2 gal
